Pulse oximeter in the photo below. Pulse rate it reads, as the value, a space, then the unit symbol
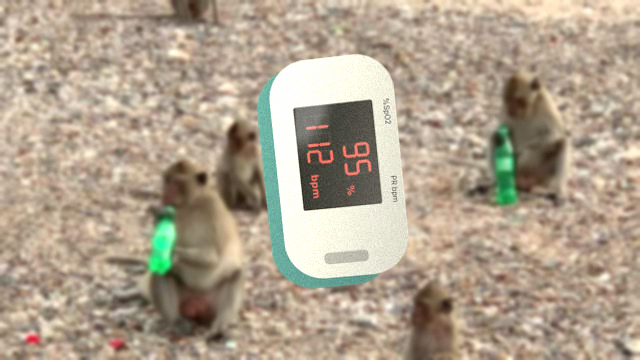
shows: 112 bpm
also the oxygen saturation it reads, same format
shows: 95 %
